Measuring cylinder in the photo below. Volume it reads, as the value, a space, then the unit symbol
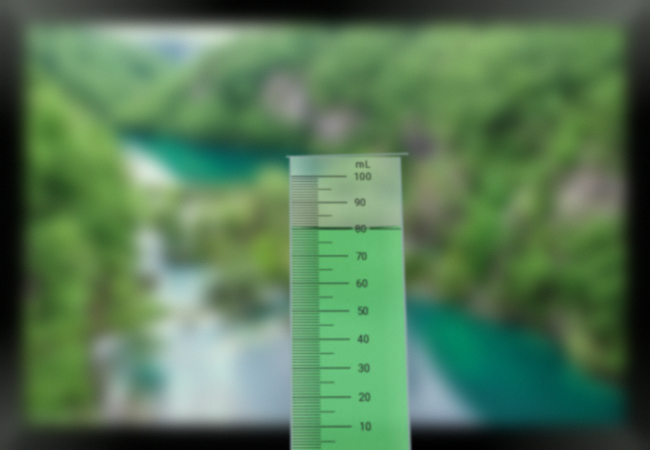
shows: 80 mL
